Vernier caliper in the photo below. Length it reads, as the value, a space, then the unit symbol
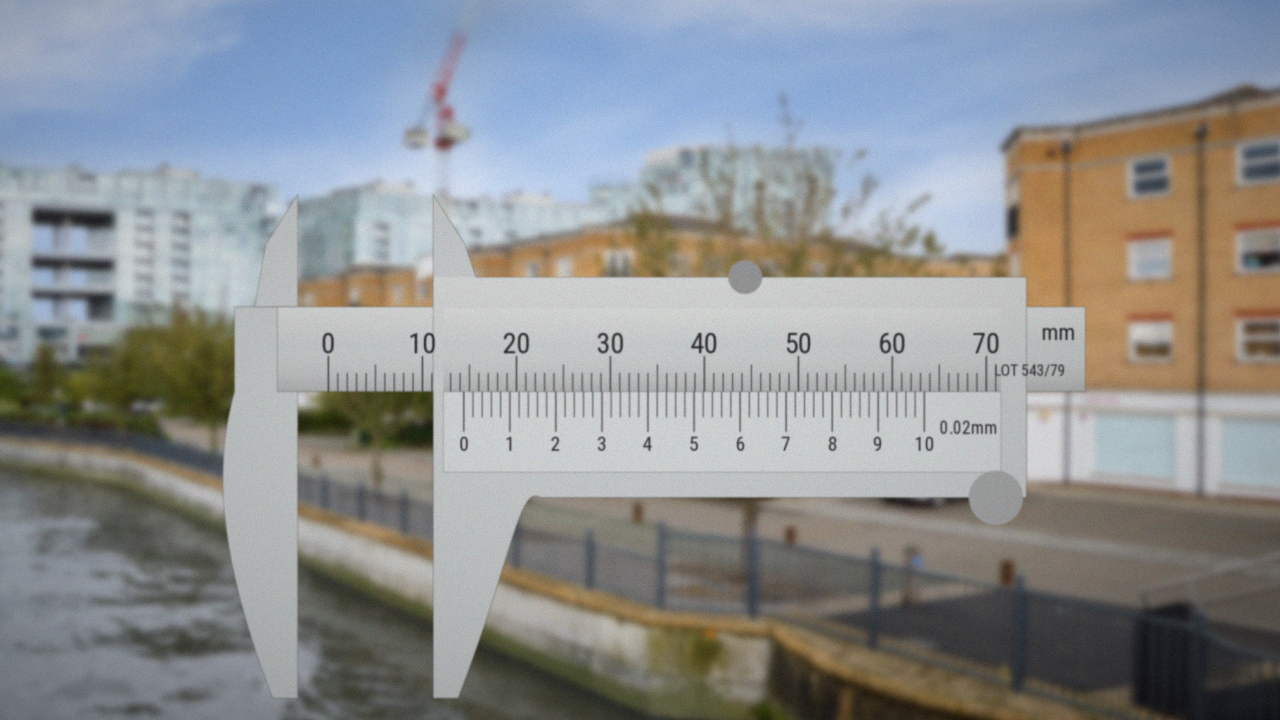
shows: 14.4 mm
